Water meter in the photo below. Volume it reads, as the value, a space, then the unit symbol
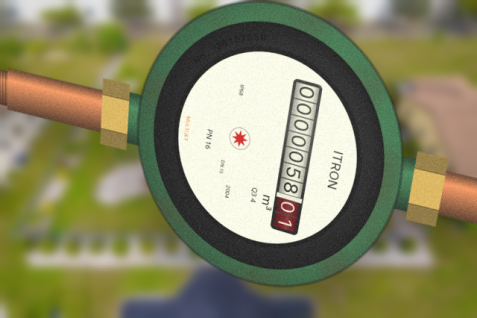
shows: 58.01 m³
